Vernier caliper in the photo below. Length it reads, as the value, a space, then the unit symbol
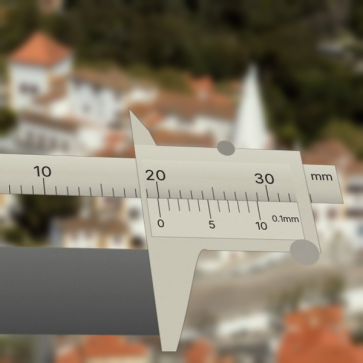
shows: 19.9 mm
